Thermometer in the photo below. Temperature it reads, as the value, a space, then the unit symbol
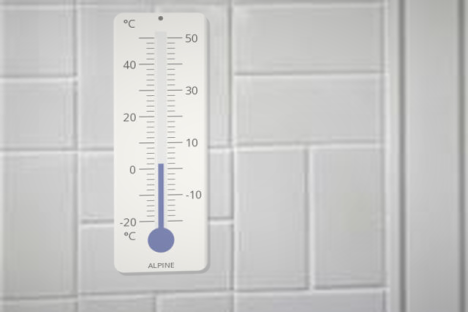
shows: 2 °C
